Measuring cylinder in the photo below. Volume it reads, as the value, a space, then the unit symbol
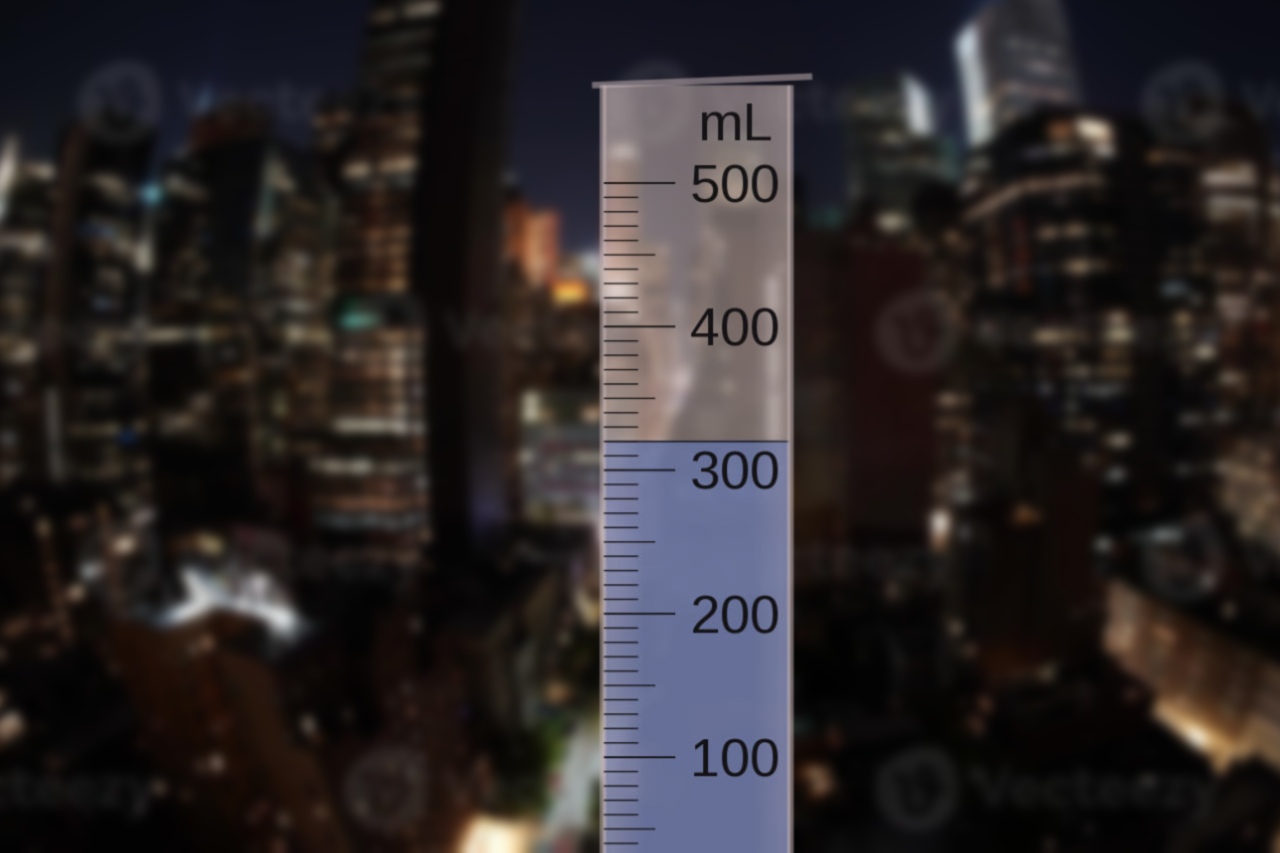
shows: 320 mL
